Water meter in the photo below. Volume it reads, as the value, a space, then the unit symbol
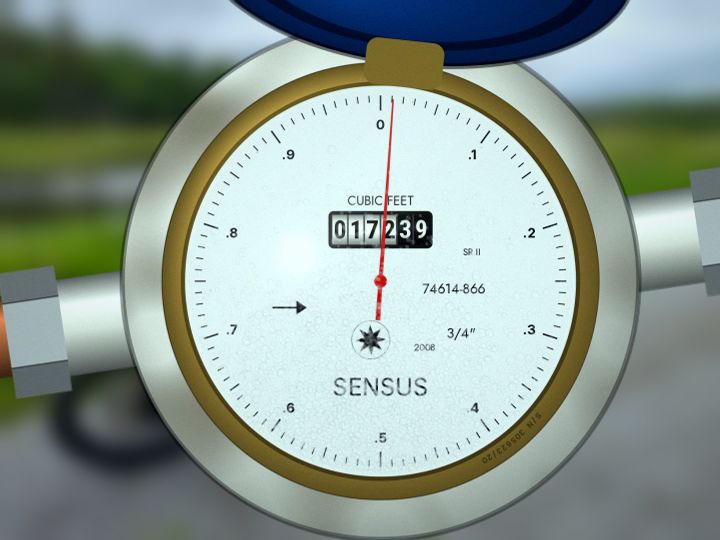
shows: 17239.01 ft³
